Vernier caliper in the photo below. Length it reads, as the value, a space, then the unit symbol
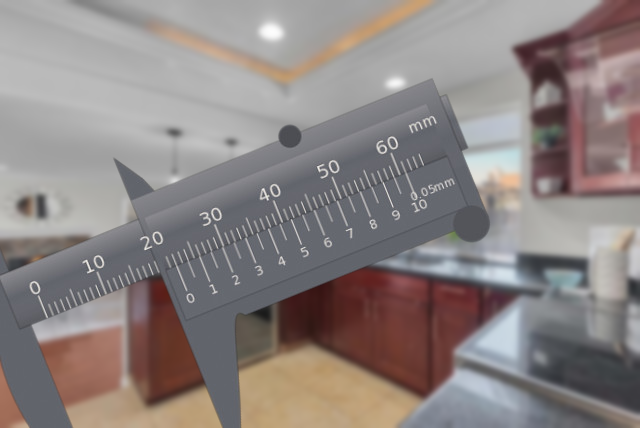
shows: 22.0 mm
